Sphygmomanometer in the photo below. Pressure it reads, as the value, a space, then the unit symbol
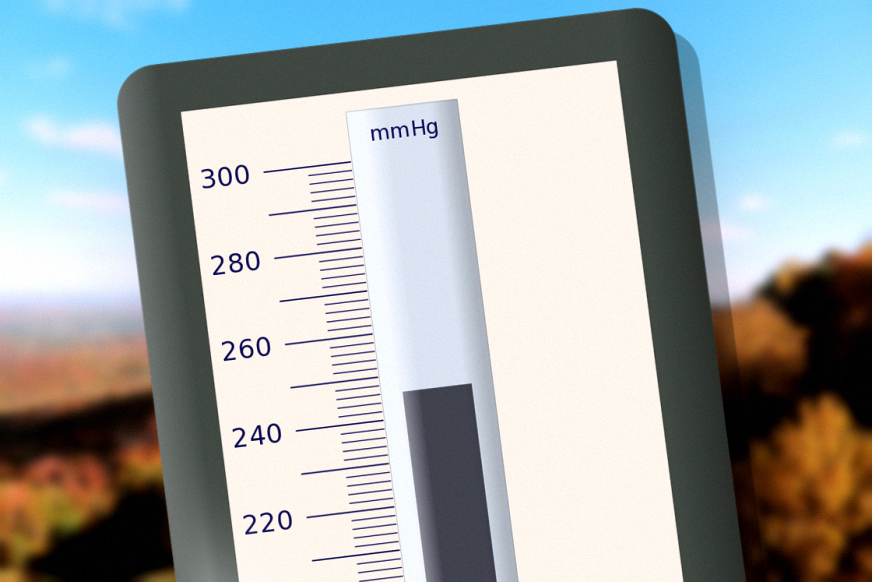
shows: 246 mmHg
